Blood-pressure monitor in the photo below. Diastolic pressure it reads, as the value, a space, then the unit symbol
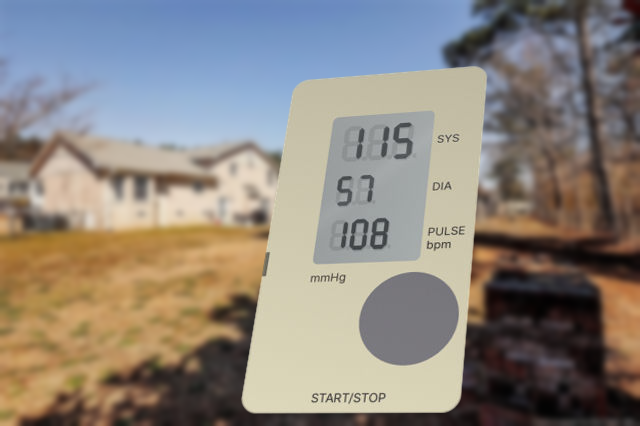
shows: 57 mmHg
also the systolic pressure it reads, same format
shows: 115 mmHg
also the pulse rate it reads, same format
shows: 108 bpm
